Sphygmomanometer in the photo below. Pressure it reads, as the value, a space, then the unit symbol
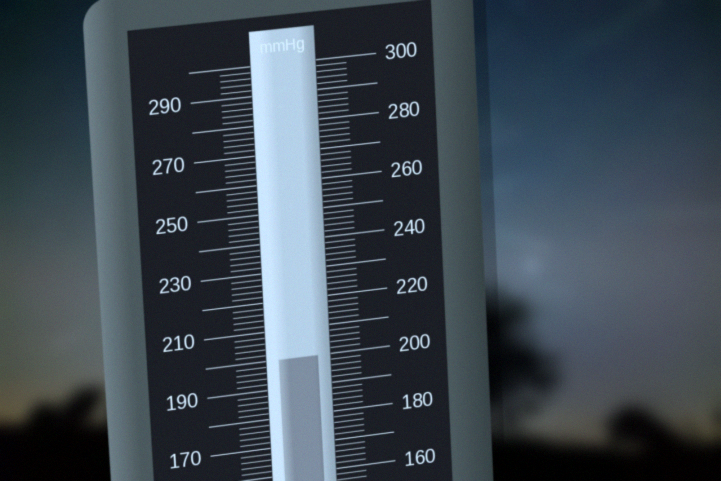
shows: 200 mmHg
